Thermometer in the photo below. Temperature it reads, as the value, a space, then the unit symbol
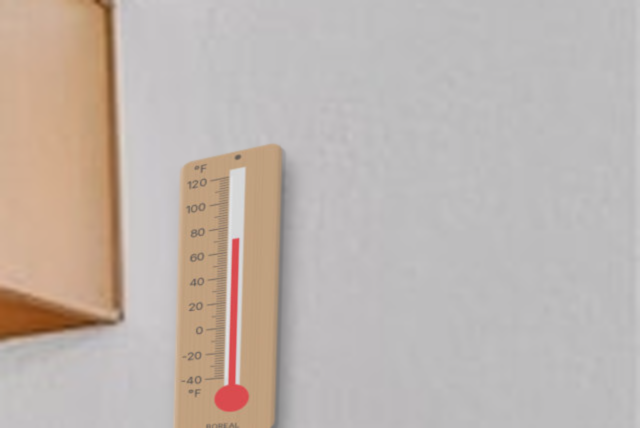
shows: 70 °F
